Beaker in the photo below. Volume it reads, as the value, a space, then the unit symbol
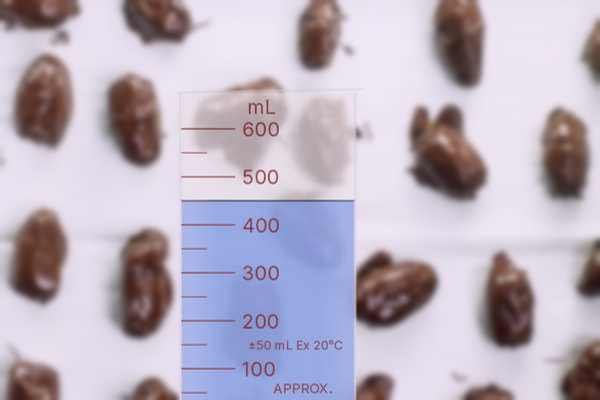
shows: 450 mL
